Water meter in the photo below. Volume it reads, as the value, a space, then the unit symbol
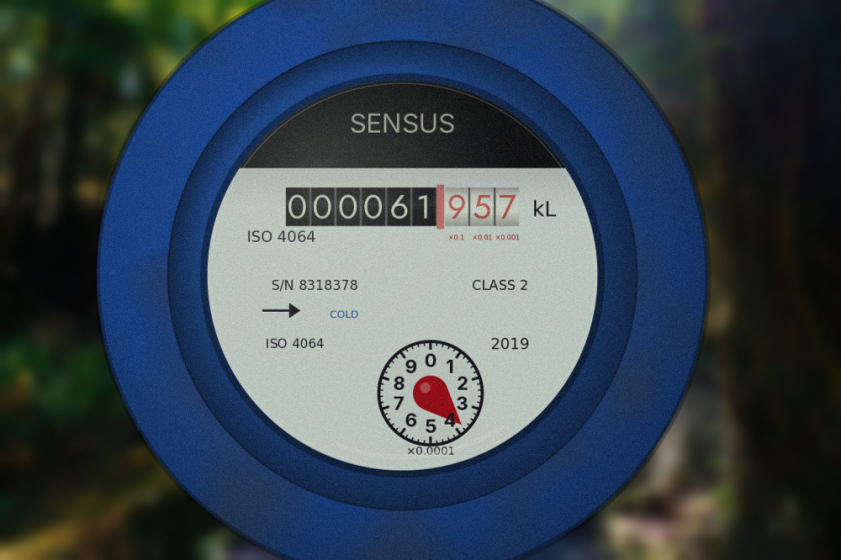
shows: 61.9573 kL
